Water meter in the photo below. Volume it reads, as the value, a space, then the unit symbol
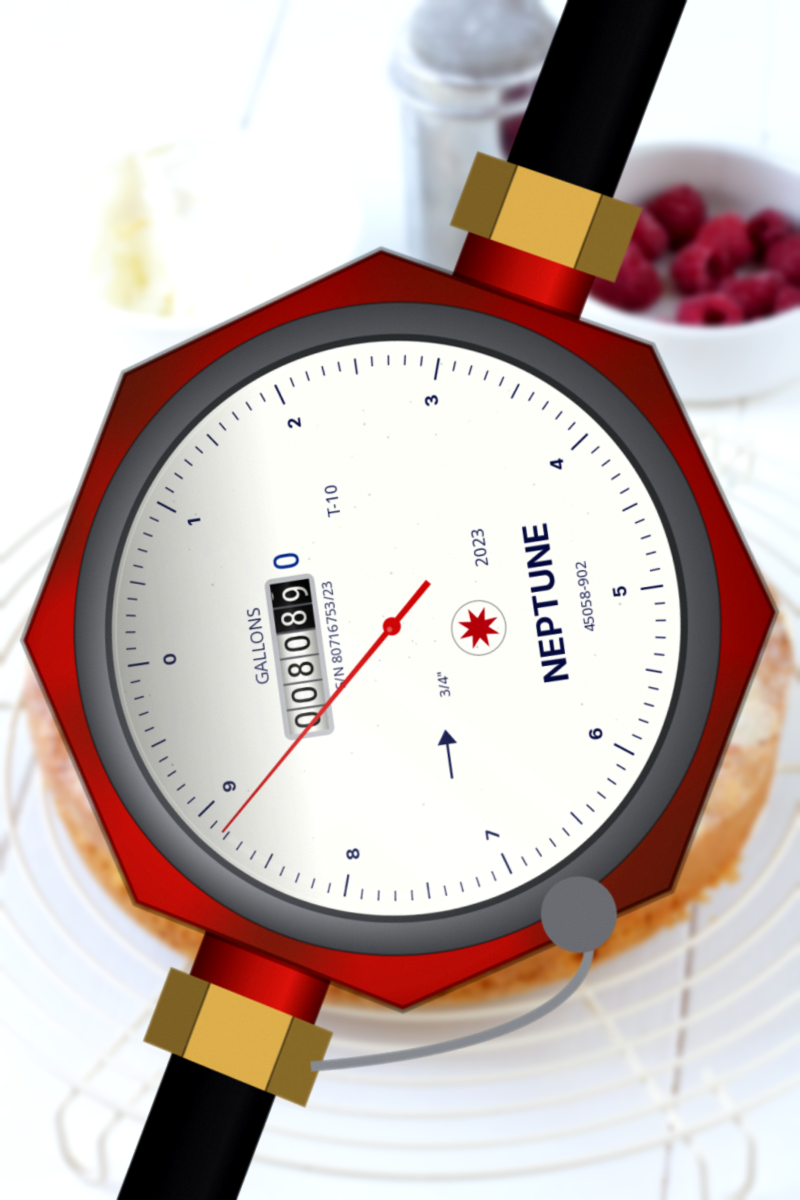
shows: 80888.8 gal
